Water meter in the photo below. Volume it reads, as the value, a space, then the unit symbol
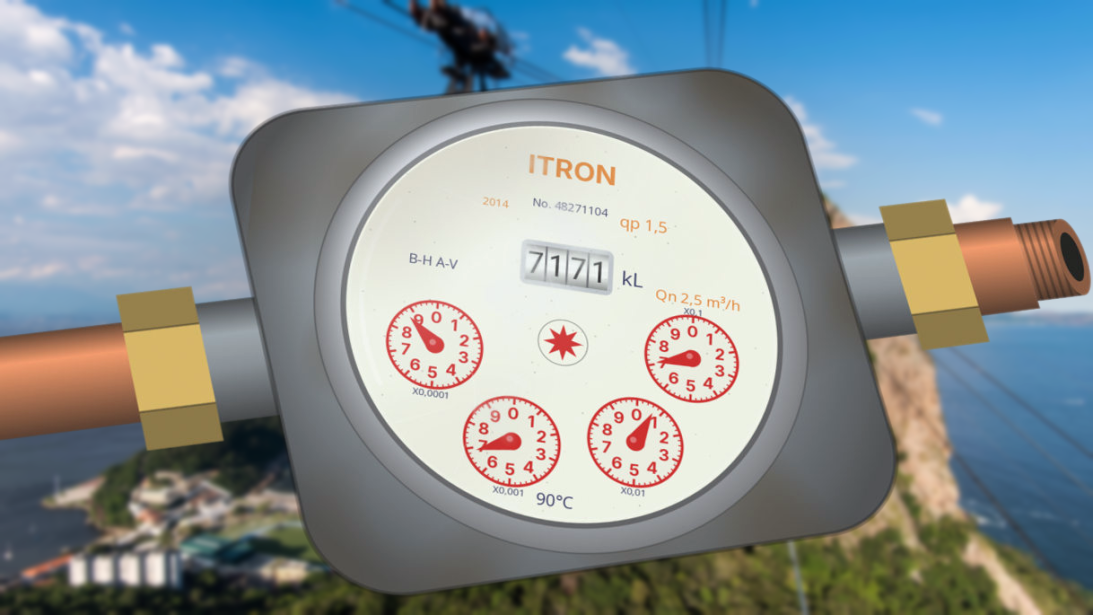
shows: 7171.7068 kL
